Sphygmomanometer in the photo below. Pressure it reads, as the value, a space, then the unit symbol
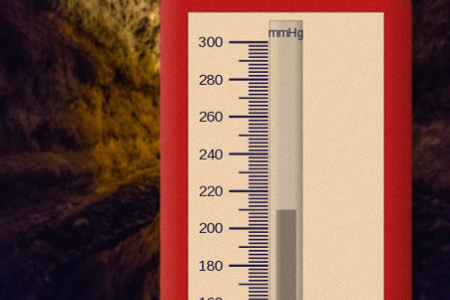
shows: 210 mmHg
